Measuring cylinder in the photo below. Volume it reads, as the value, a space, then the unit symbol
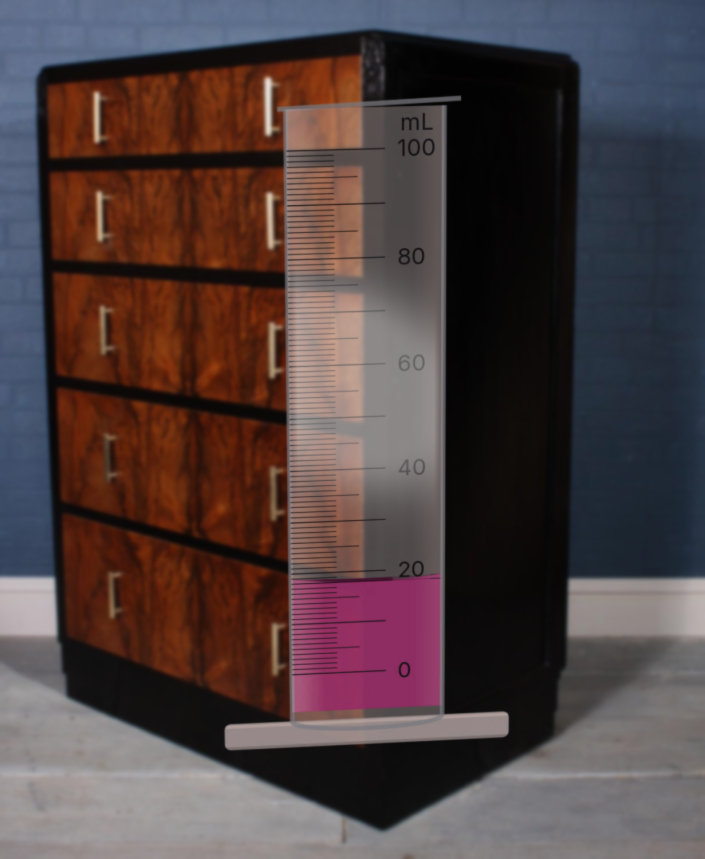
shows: 18 mL
